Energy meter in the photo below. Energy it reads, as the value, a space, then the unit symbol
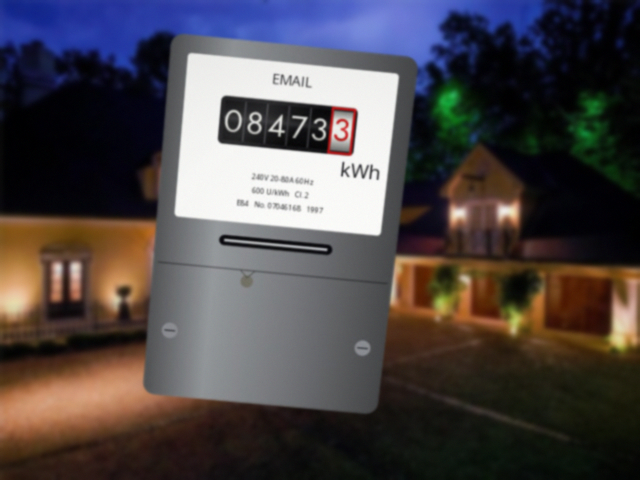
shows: 8473.3 kWh
